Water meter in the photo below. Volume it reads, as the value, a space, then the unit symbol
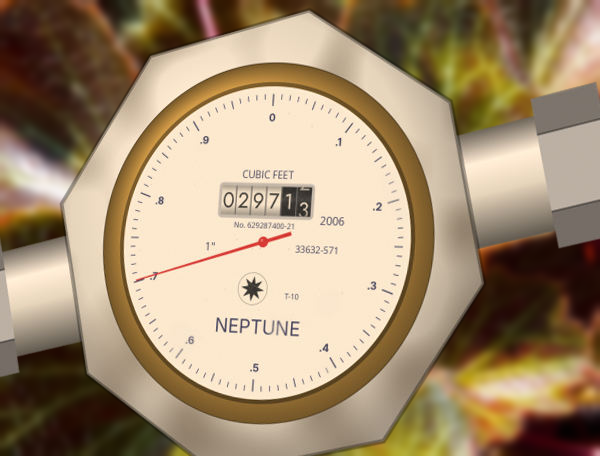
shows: 29712.70 ft³
